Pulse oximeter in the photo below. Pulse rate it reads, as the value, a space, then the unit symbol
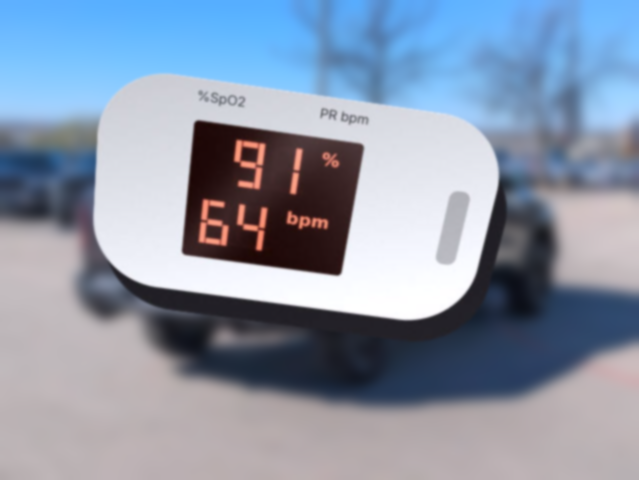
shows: 64 bpm
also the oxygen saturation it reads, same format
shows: 91 %
